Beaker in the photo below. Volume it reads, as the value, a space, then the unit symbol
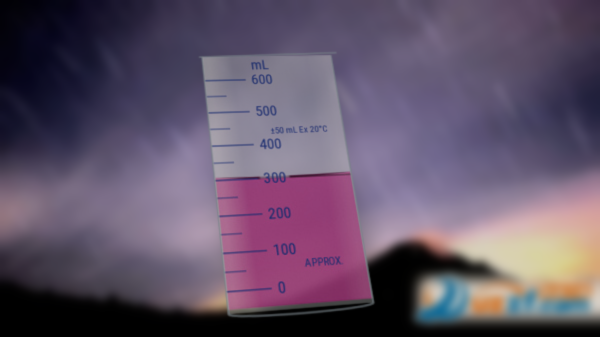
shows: 300 mL
